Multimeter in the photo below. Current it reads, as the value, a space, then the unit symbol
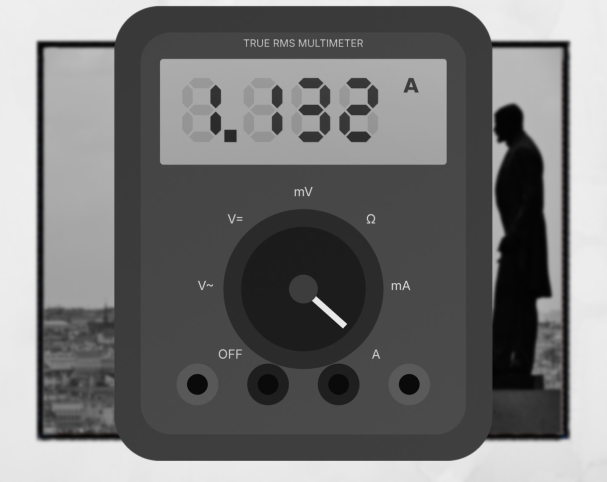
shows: 1.132 A
